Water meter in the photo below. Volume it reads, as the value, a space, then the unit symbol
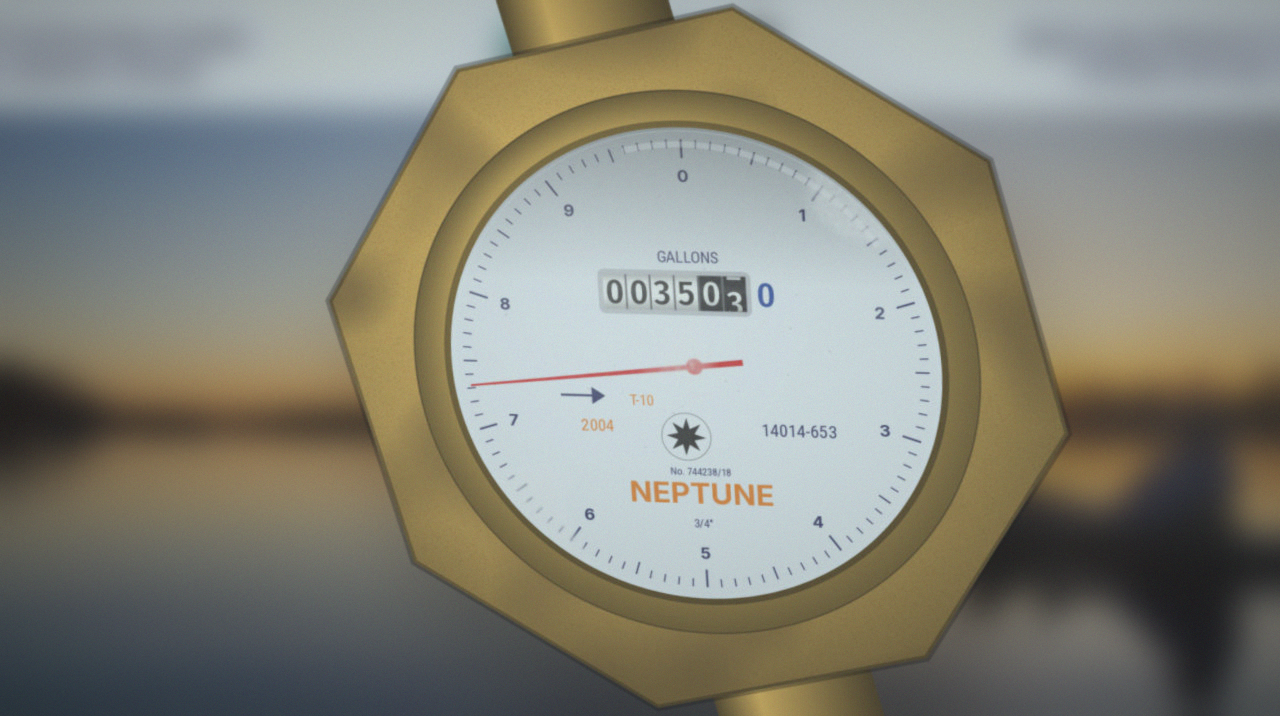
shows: 35027.3 gal
